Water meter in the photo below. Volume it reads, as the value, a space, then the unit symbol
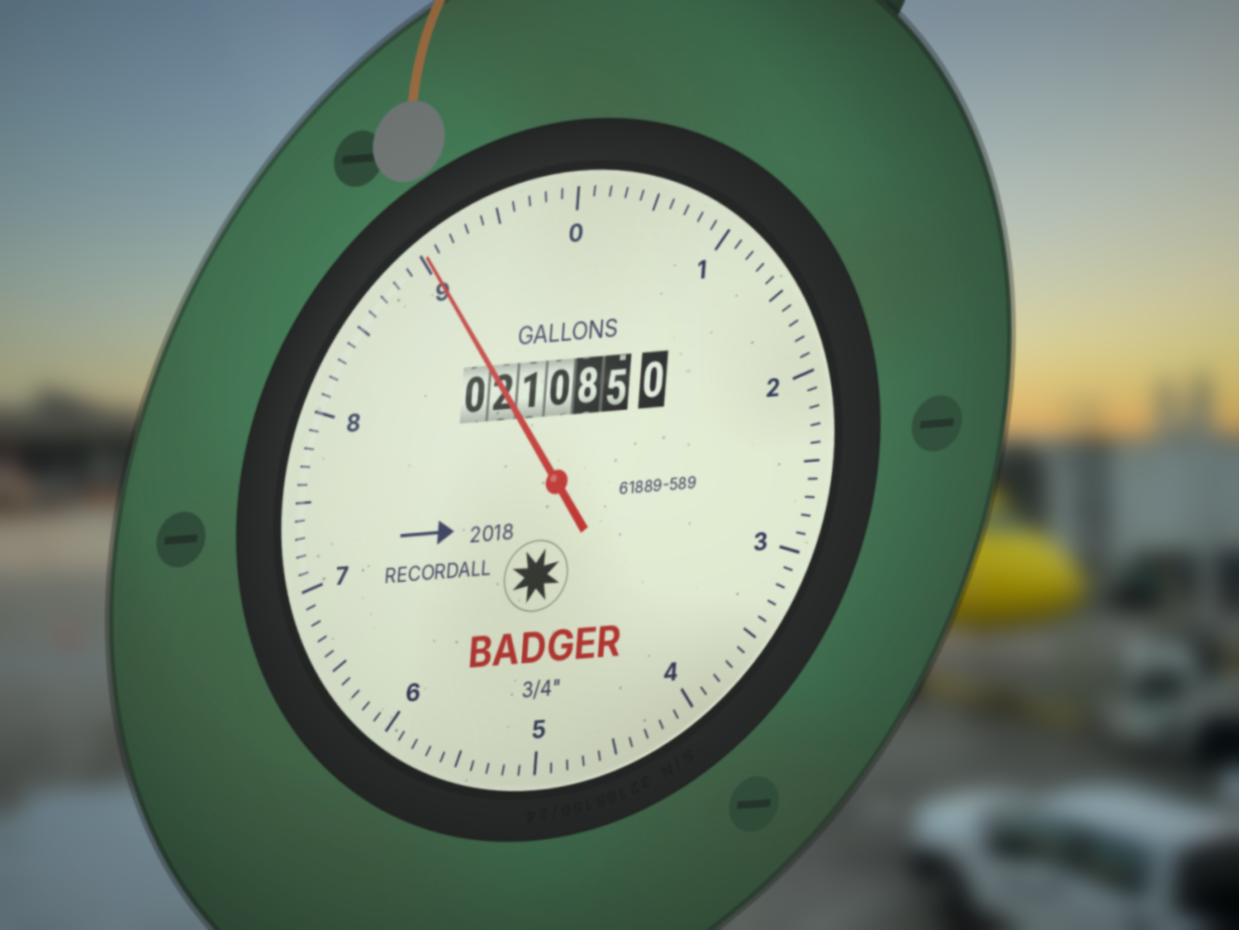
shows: 210849.0 gal
